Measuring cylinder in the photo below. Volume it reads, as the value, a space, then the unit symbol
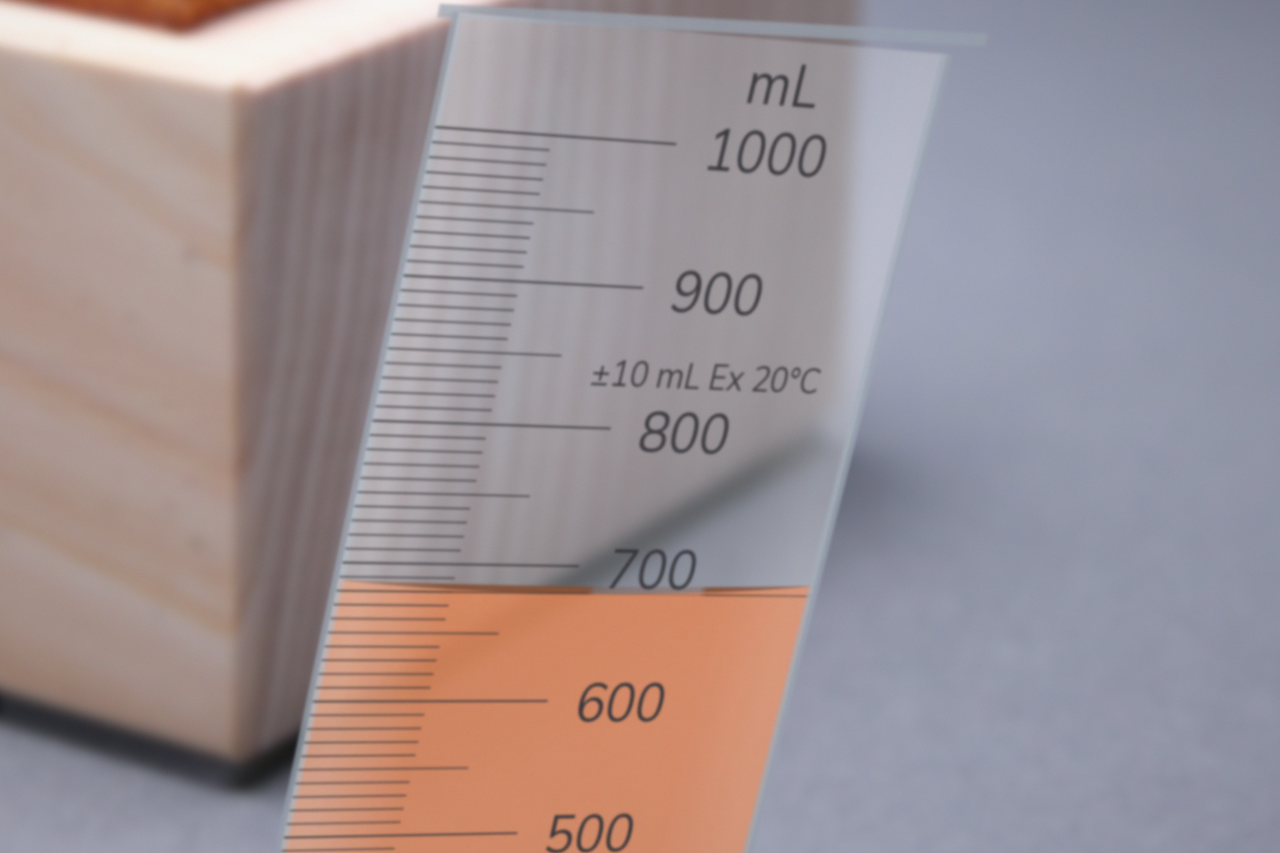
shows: 680 mL
